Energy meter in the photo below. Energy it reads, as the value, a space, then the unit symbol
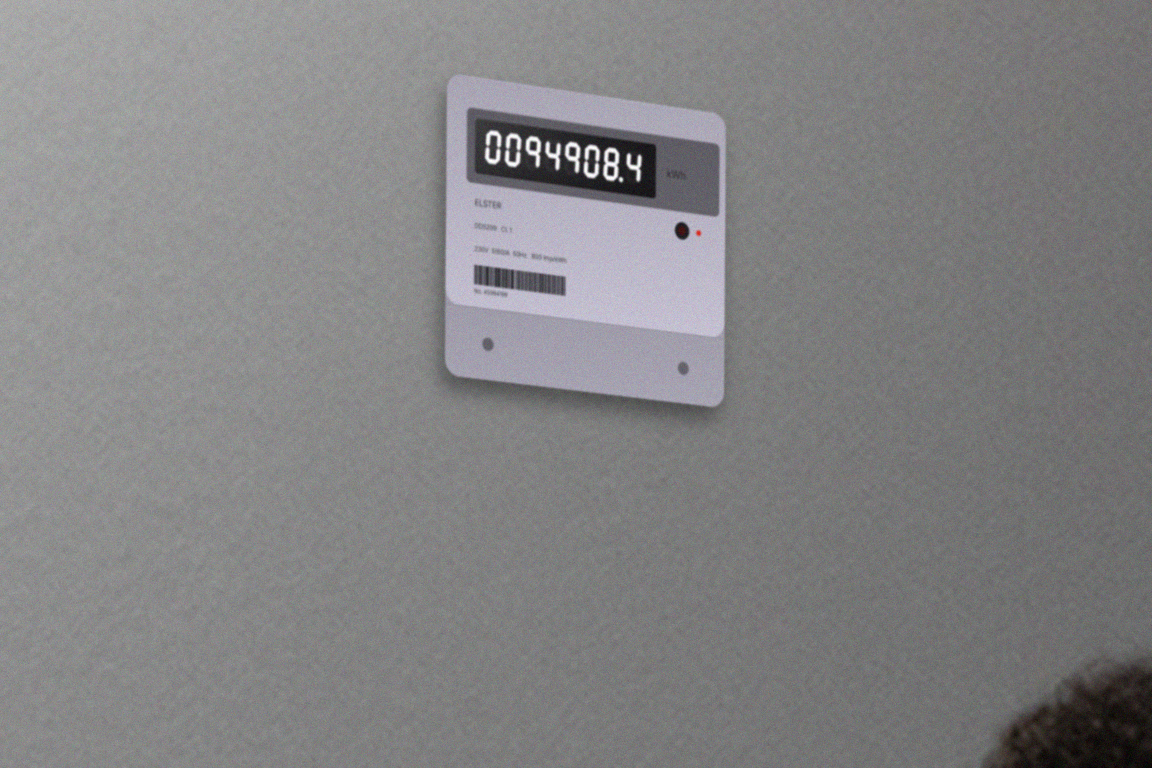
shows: 94908.4 kWh
